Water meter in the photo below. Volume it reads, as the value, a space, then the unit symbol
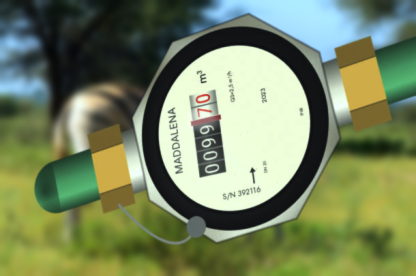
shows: 99.70 m³
